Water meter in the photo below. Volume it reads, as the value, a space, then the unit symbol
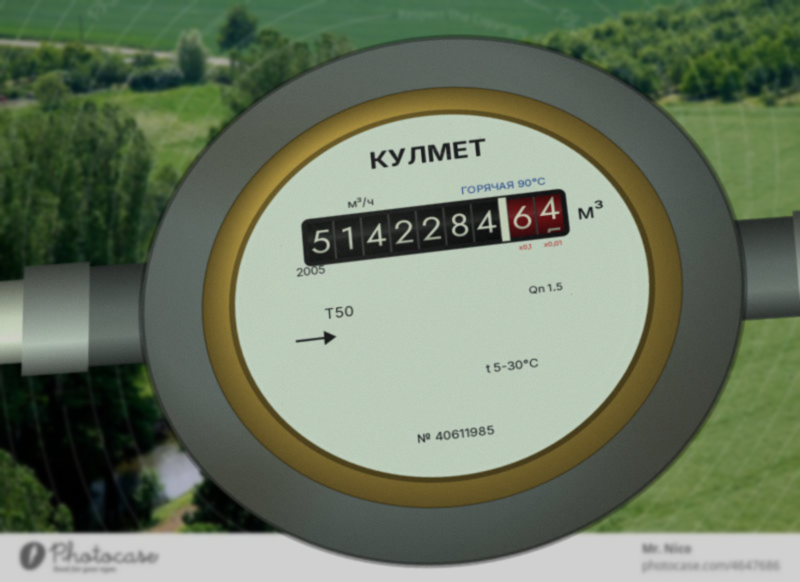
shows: 5142284.64 m³
